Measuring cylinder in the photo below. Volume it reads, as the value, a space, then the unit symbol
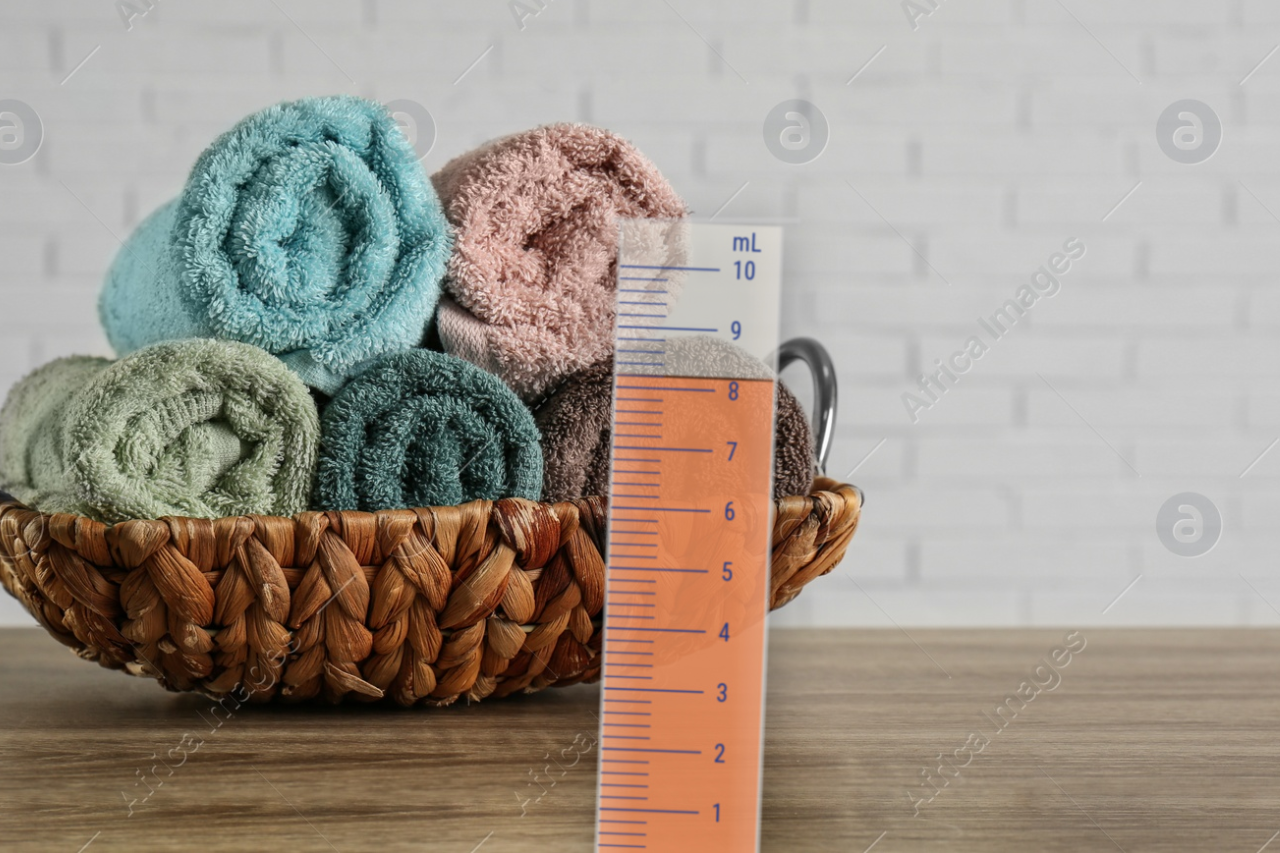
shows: 8.2 mL
